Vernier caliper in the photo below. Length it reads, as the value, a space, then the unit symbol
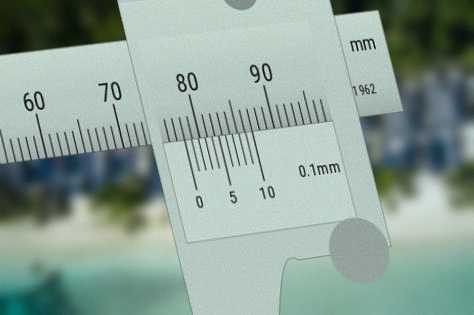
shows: 78.0 mm
